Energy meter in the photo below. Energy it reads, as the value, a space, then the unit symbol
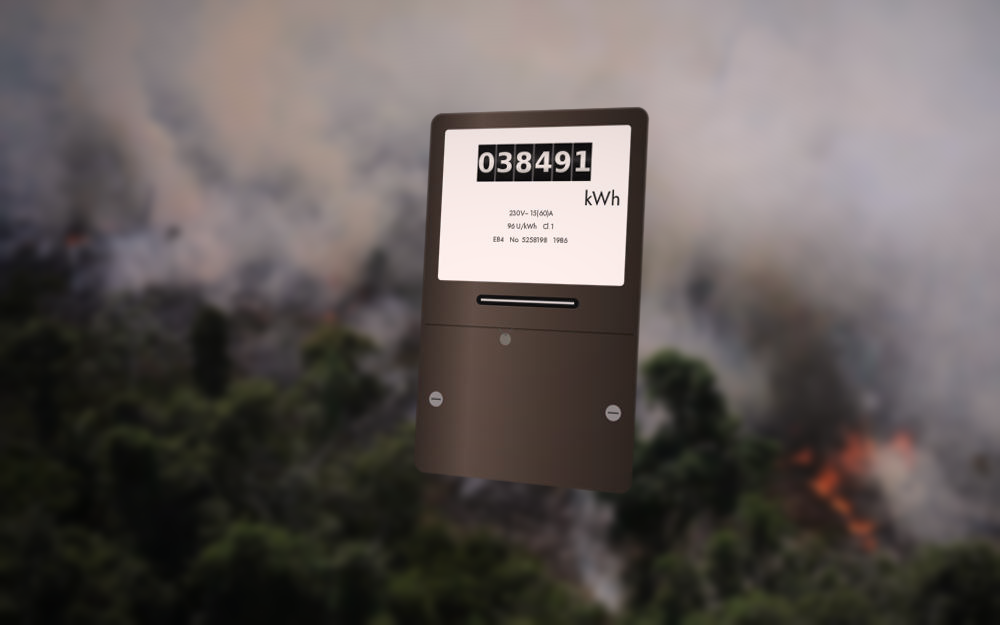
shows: 38491 kWh
